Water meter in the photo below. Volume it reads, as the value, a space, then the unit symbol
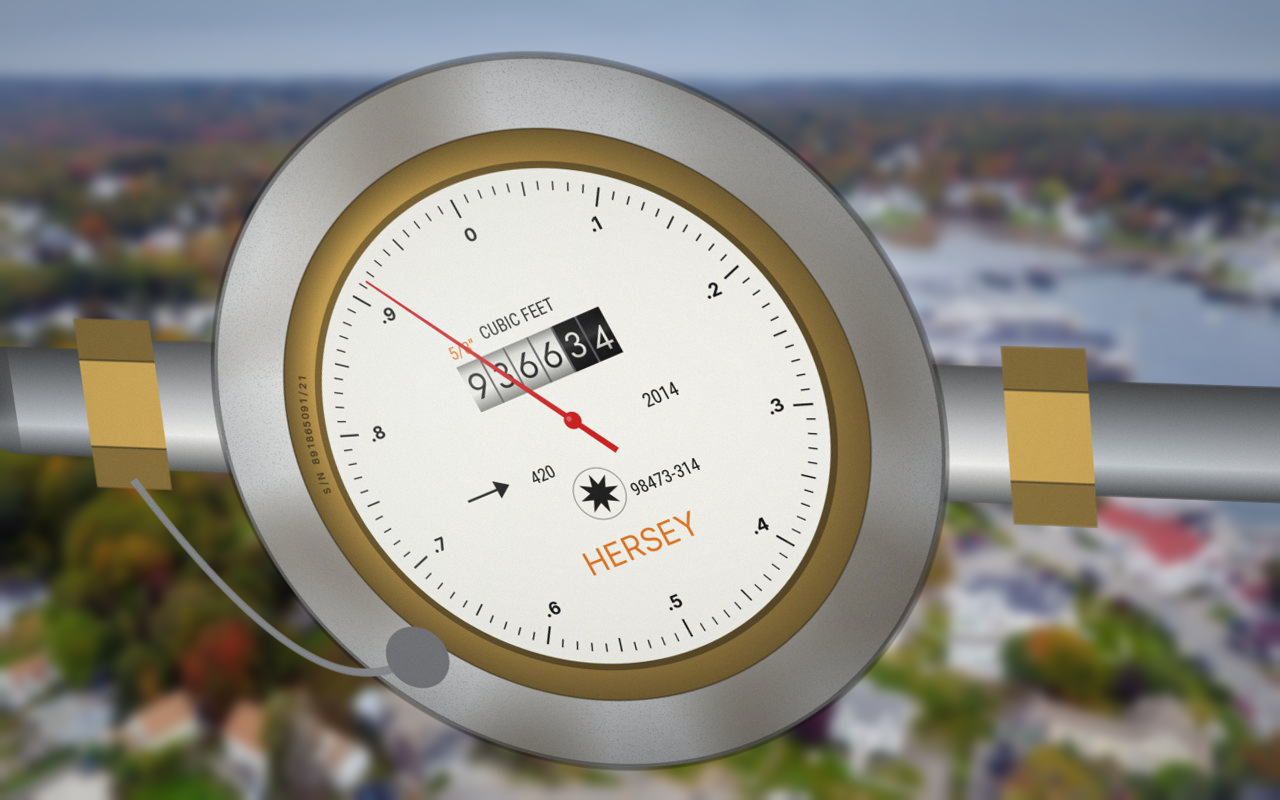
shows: 936633.91 ft³
